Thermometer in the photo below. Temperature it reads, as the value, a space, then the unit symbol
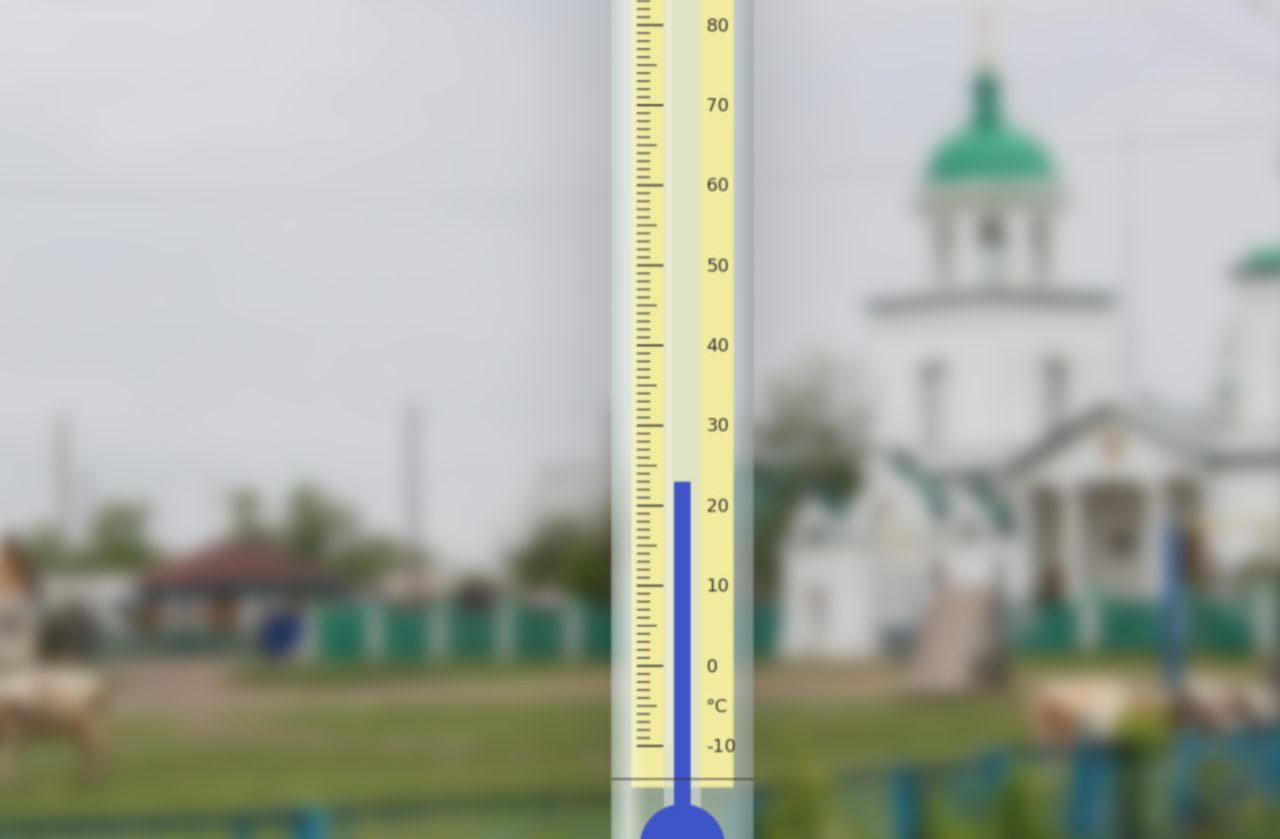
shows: 23 °C
